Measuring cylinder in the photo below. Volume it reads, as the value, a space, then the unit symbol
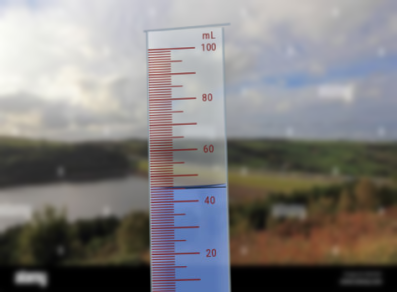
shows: 45 mL
